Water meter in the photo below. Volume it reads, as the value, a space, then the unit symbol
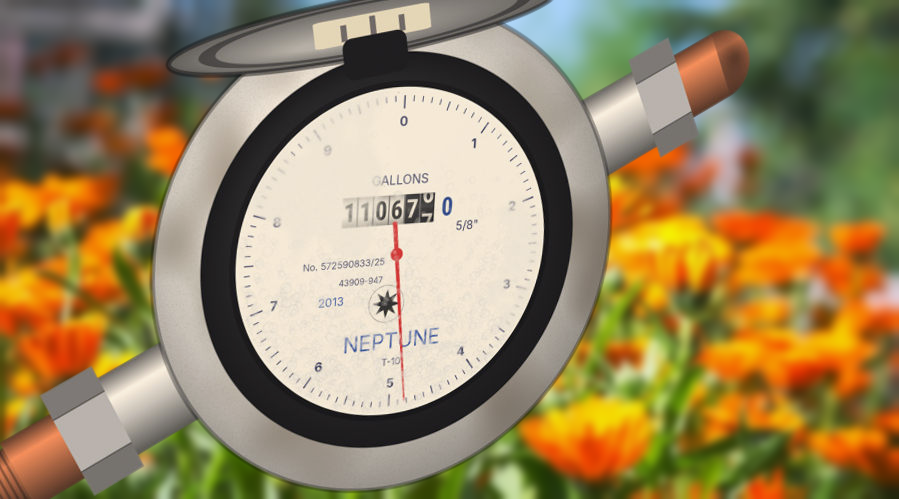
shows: 1106764.8 gal
